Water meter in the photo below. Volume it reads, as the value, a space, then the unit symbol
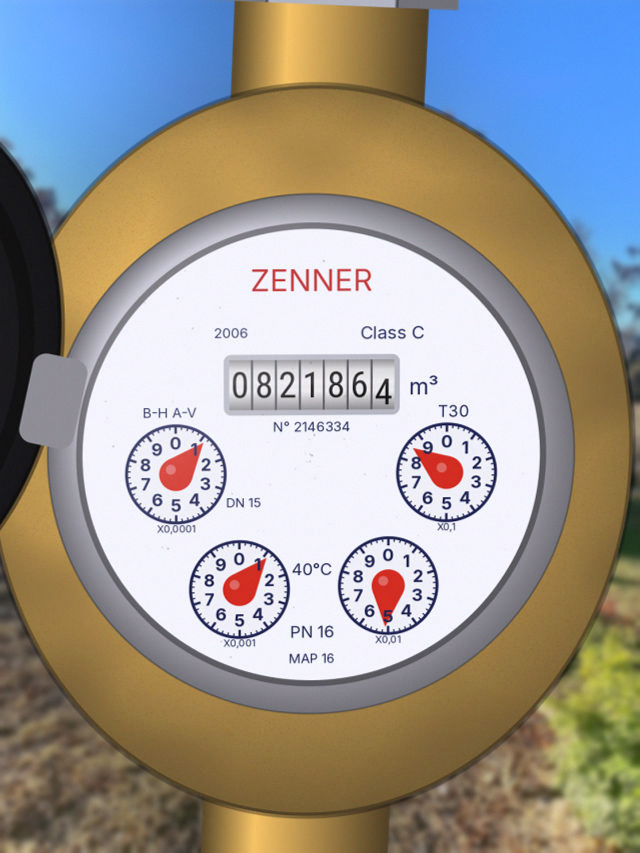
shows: 821863.8511 m³
